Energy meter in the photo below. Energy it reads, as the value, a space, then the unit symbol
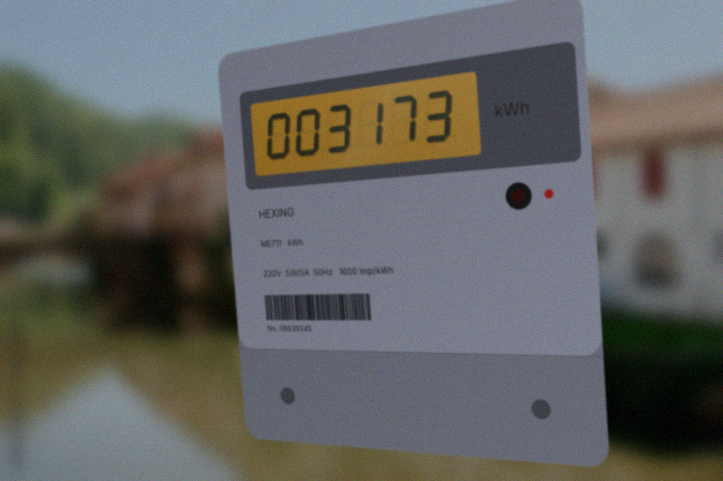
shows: 3173 kWh
